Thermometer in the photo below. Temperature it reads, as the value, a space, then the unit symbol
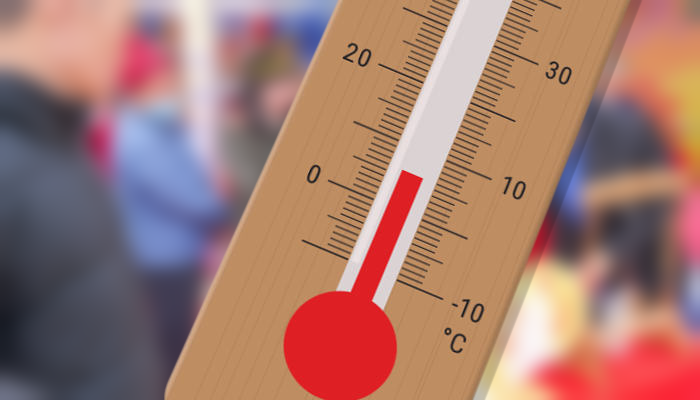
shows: 6 °C
